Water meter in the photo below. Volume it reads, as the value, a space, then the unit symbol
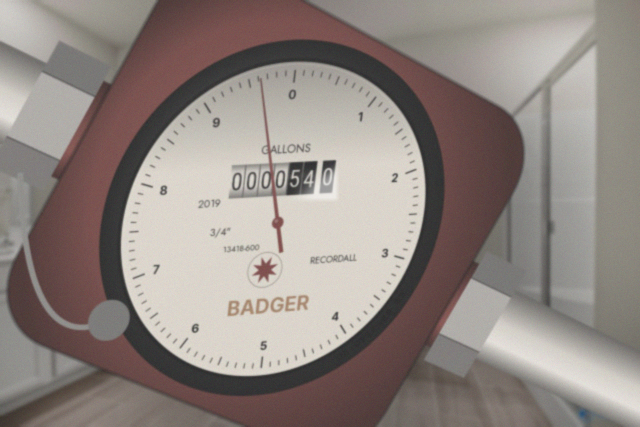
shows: 539.6 gal
